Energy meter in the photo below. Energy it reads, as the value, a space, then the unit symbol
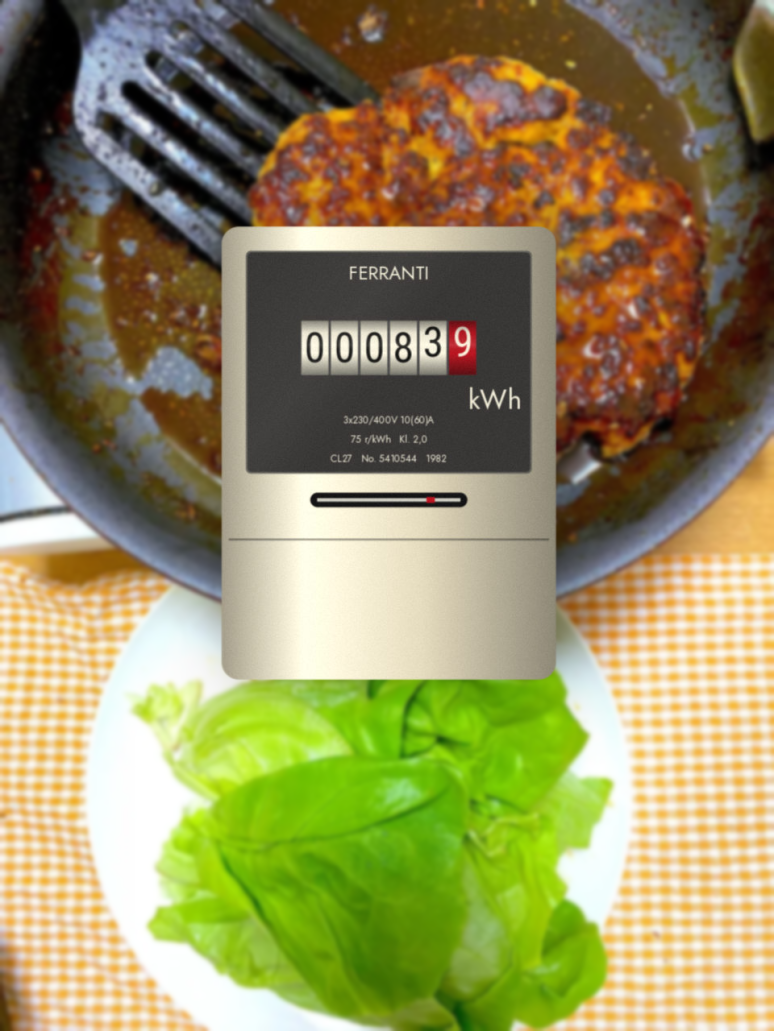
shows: 83.9 kWh
